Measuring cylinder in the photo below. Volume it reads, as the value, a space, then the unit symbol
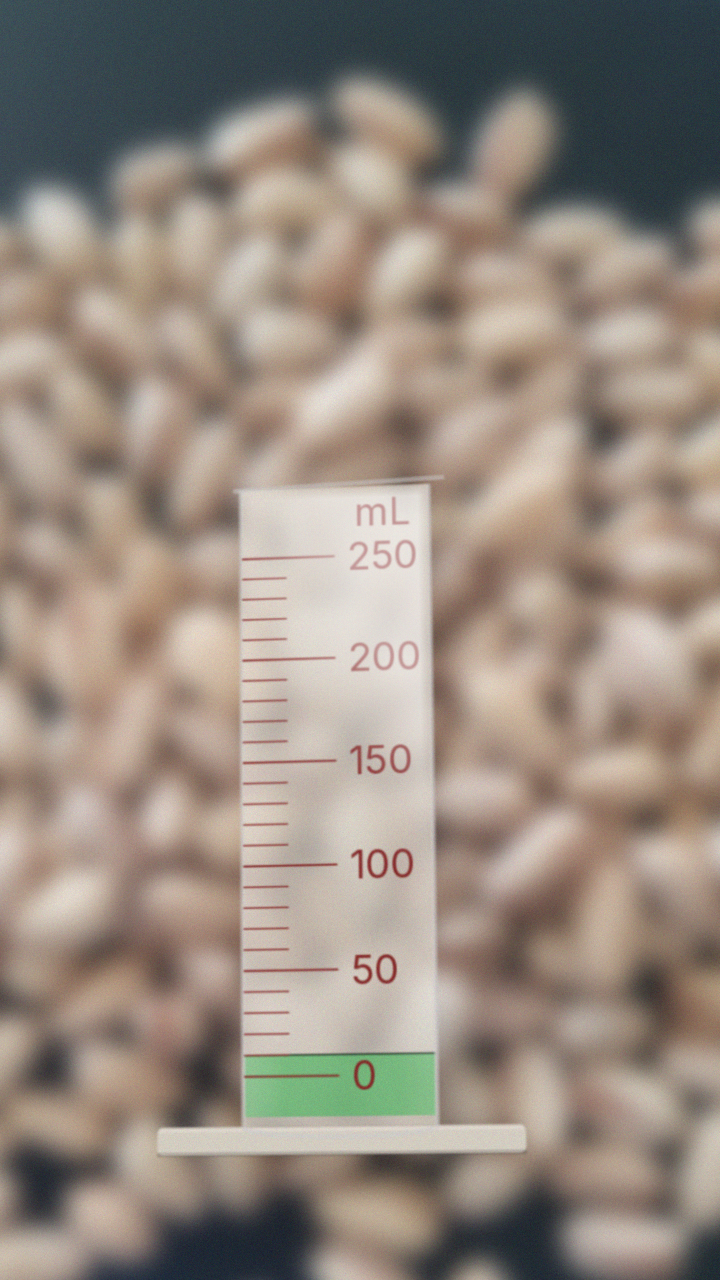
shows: 10 mL
